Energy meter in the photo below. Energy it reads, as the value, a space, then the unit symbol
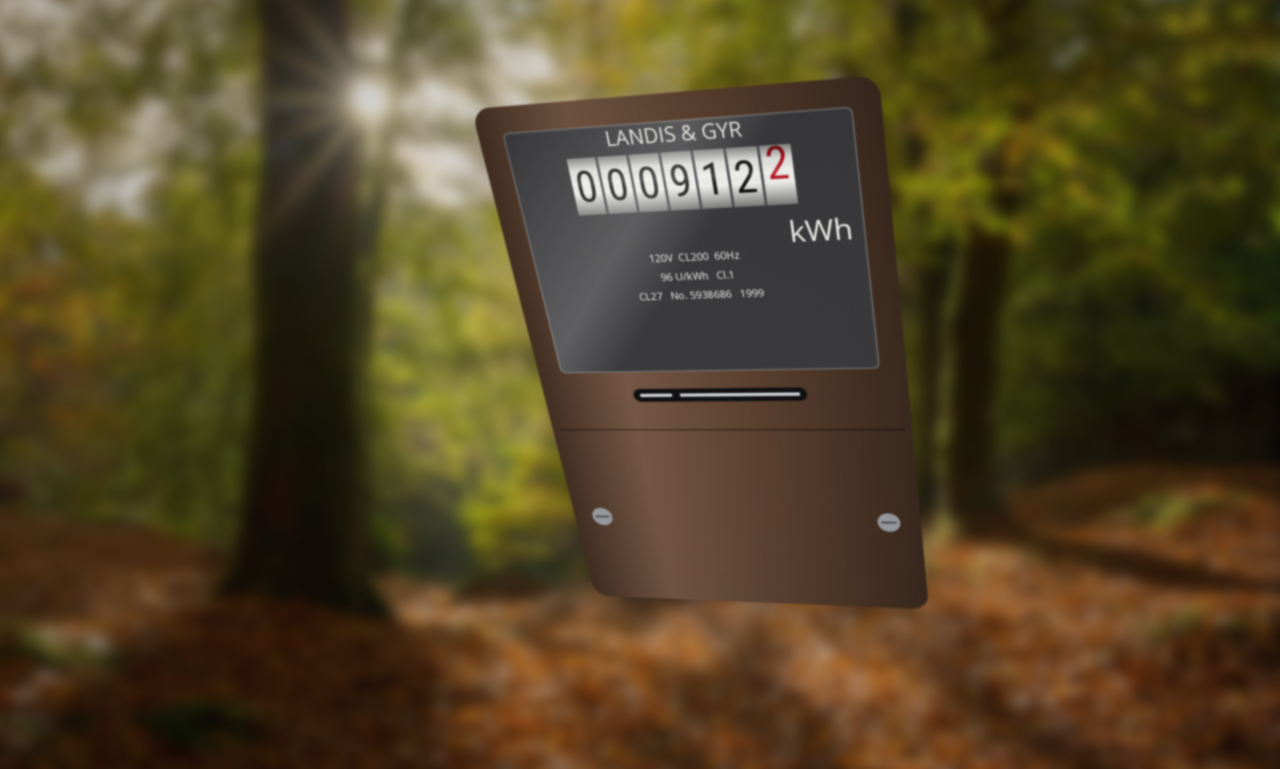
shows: 912.2 kWh
